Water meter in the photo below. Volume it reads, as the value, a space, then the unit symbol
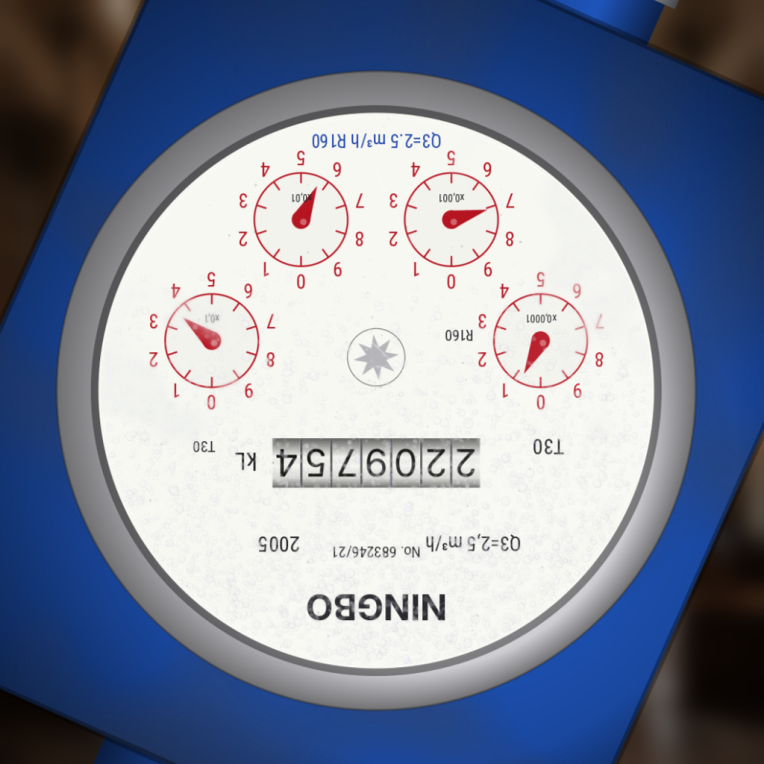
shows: 2209754.3570 kL
